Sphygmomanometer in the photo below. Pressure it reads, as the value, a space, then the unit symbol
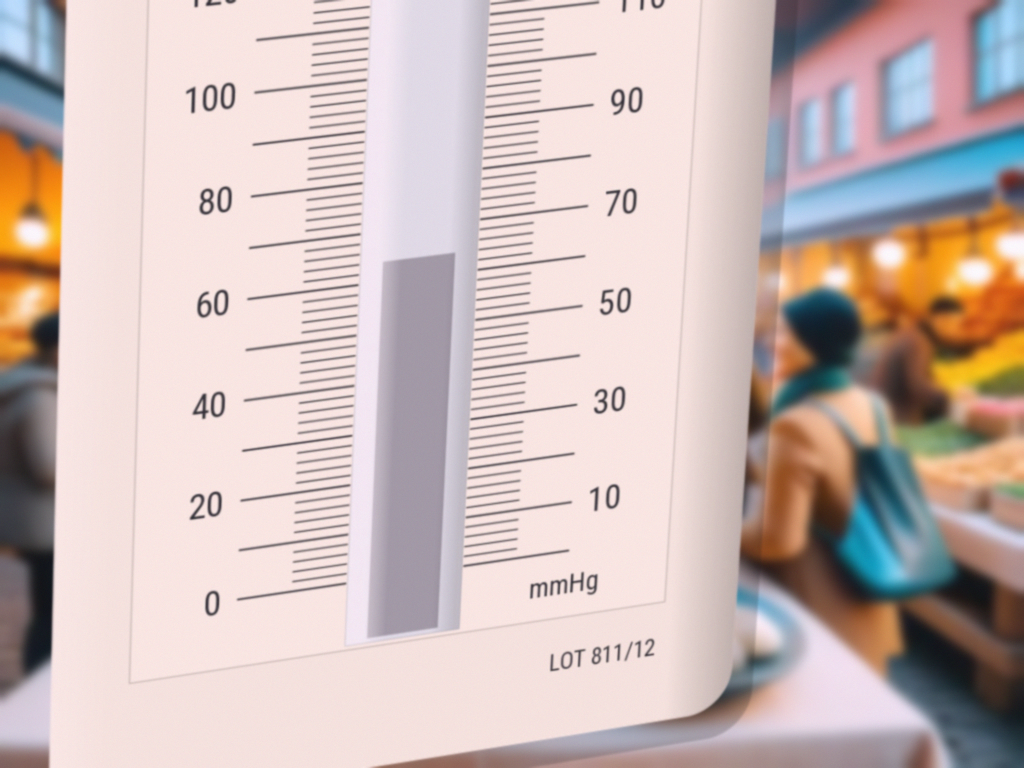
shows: 64 mmHg
